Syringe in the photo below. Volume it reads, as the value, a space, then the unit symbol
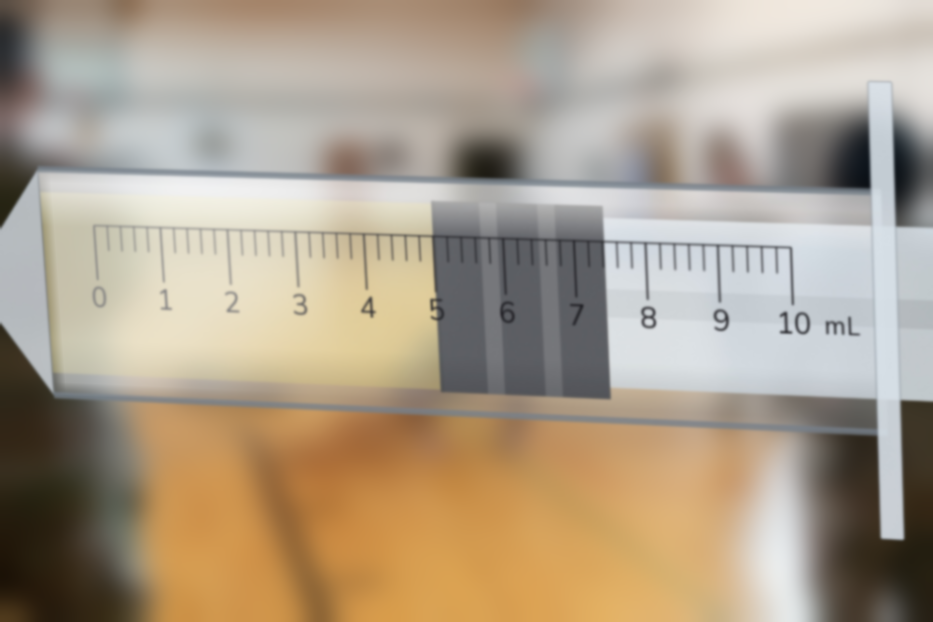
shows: 5 mL
